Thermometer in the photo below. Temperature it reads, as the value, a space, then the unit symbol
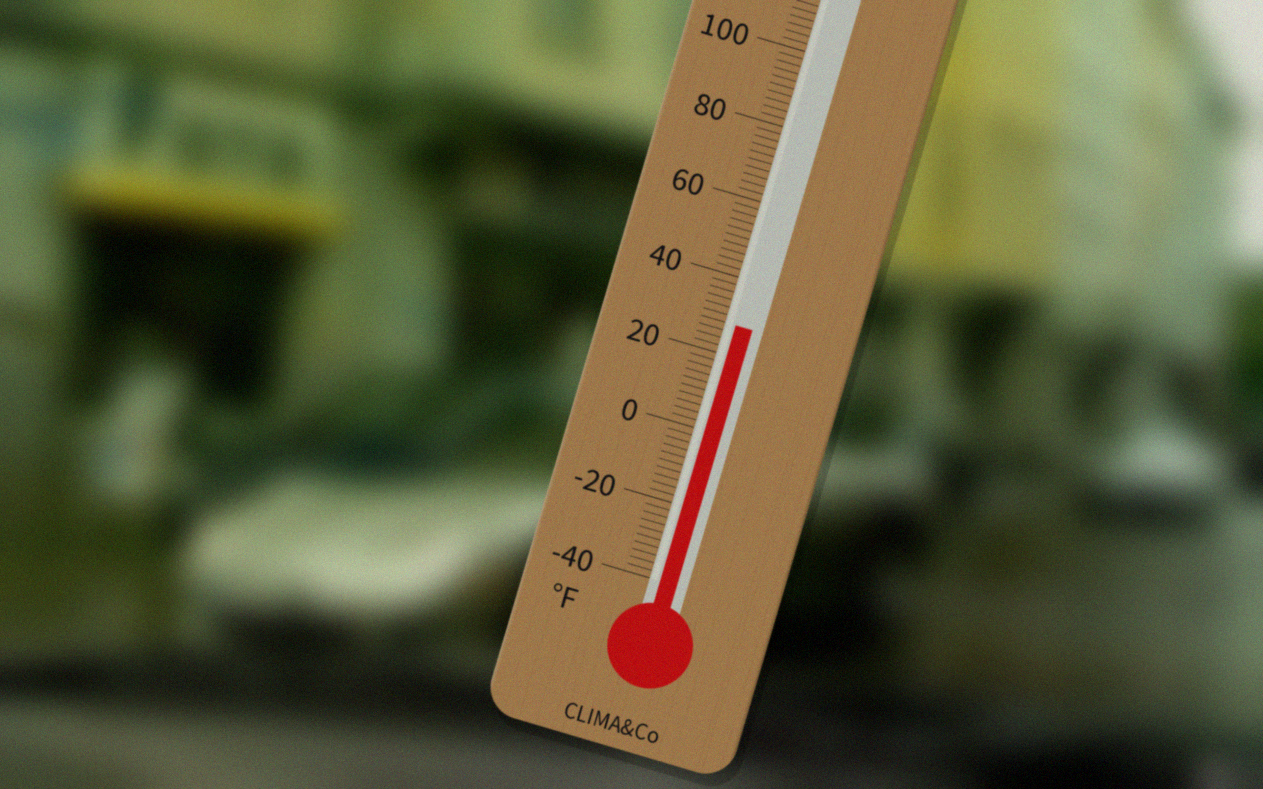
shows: 28 °F
